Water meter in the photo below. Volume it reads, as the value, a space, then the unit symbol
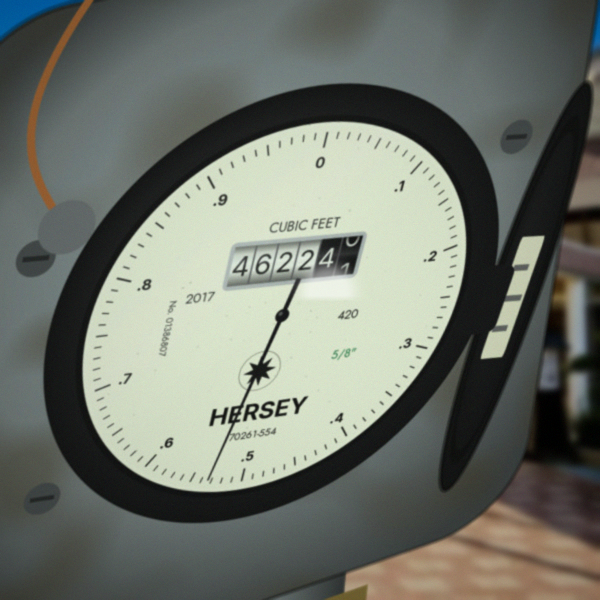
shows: 462240.53 ft³
